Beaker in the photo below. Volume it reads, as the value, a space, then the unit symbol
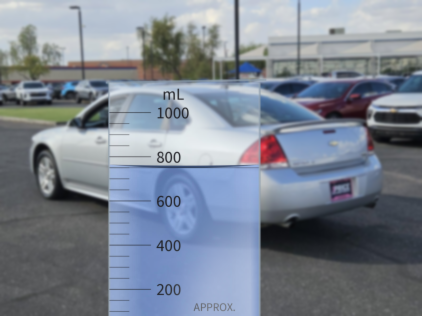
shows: 750 mL
